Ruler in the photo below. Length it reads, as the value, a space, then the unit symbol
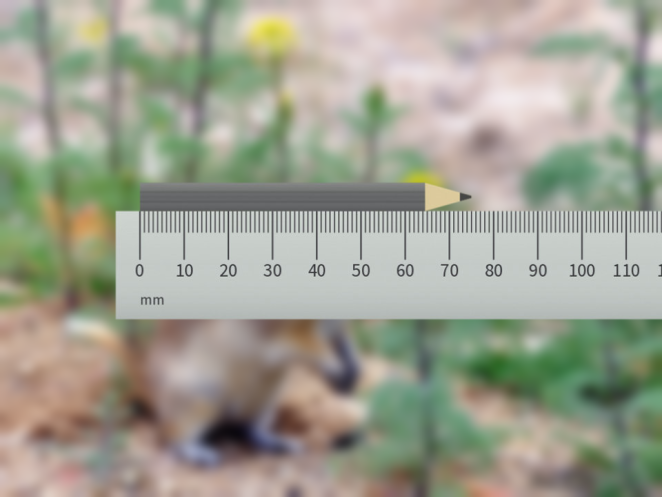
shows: 75 mm
